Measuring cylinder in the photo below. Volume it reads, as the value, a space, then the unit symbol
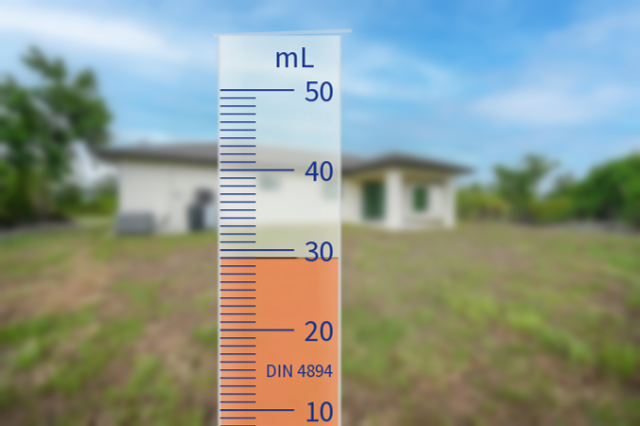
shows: 29 mL
